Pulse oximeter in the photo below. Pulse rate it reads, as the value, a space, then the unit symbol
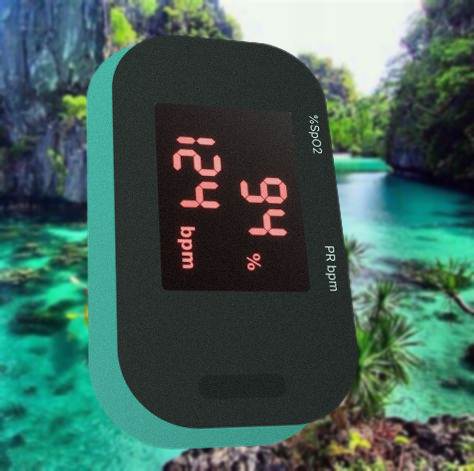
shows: 124 bpm
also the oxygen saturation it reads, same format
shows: 94 %
